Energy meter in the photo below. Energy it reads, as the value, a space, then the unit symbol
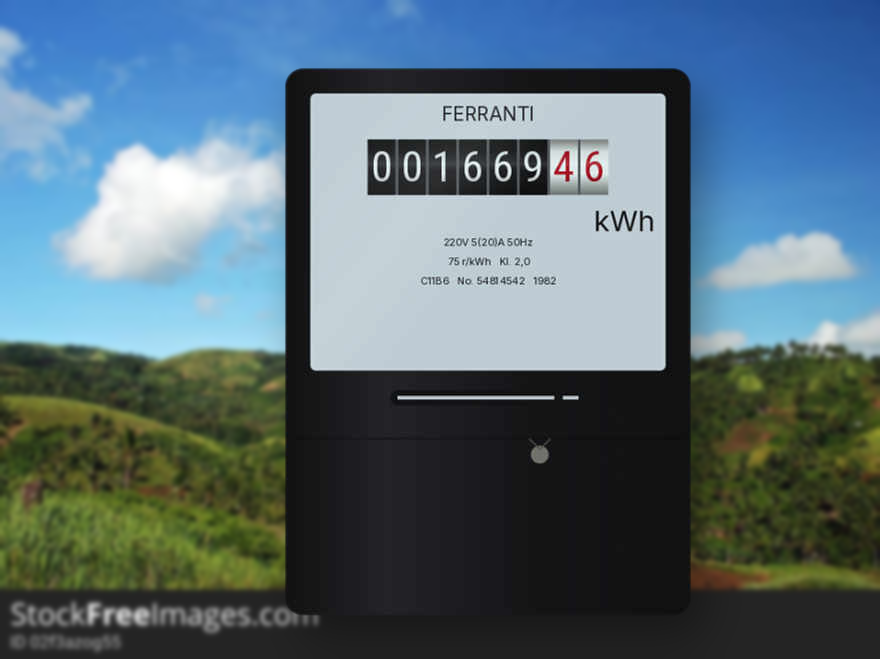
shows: 1669.46 kWh
